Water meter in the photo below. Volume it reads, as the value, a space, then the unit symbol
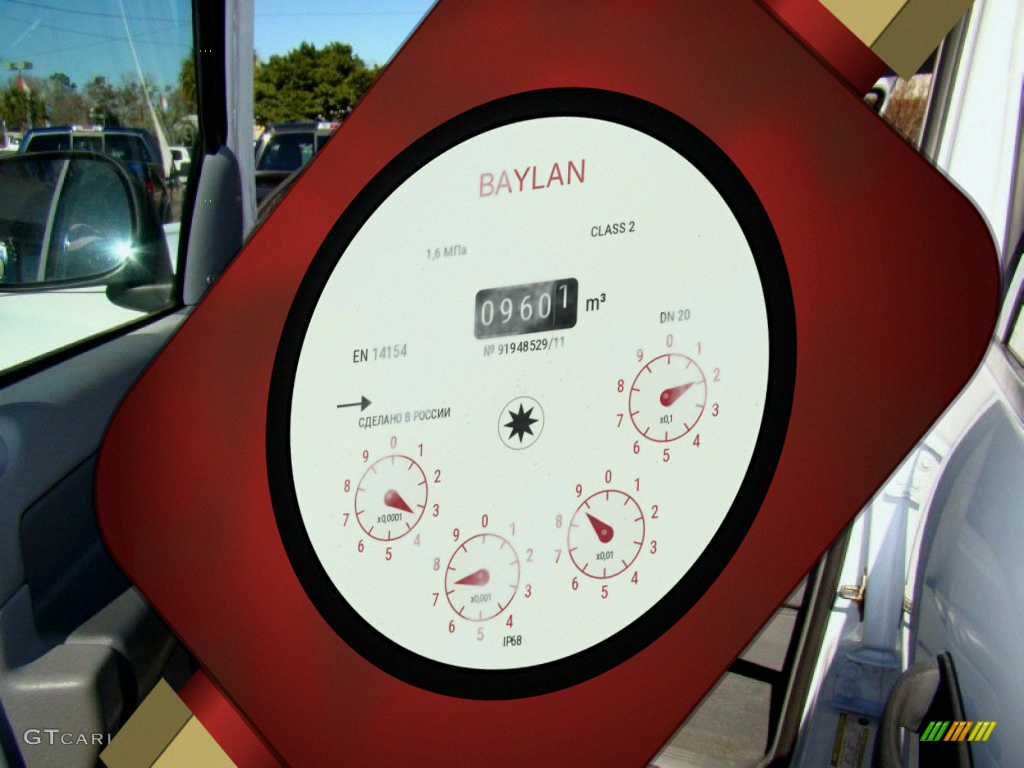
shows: 9601.1873 m³
